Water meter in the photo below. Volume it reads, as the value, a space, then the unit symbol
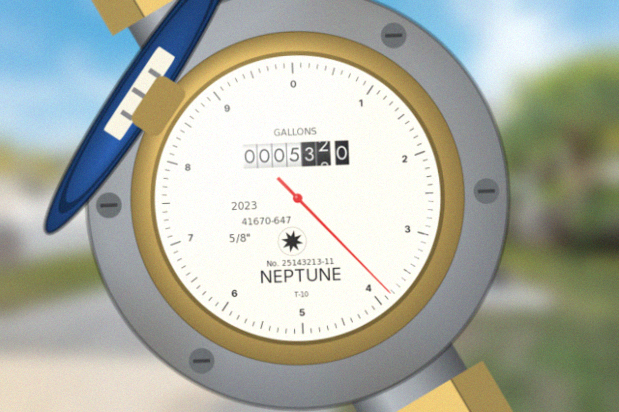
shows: 5323.8 gal
